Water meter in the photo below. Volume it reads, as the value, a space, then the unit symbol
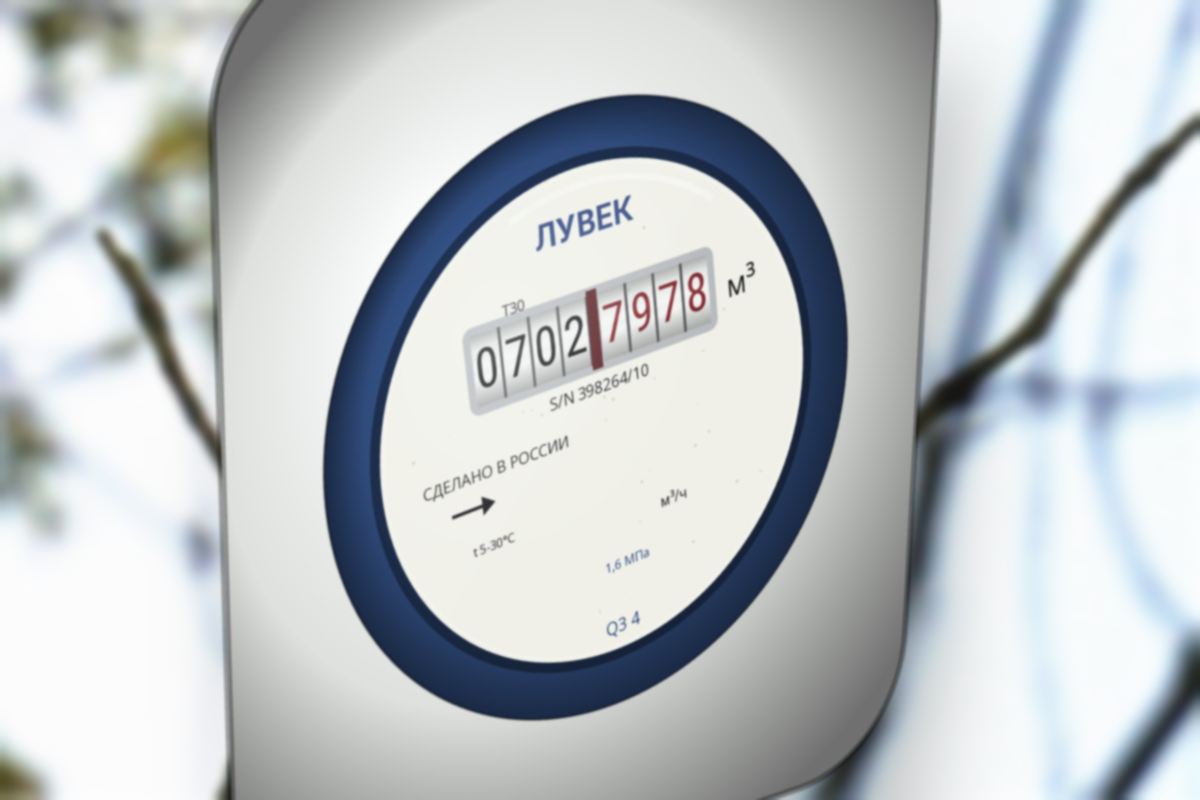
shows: 702.7978 m³
